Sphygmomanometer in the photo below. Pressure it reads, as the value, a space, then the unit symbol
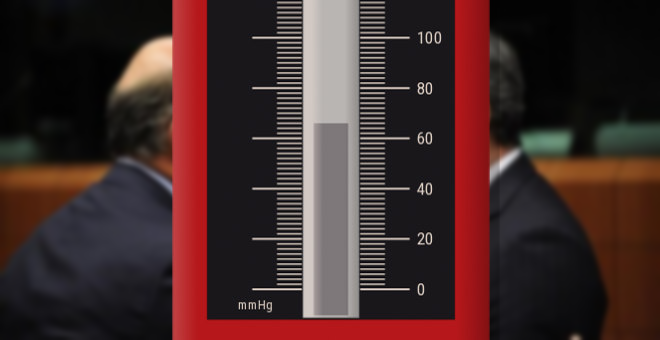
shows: 66 mmHg
